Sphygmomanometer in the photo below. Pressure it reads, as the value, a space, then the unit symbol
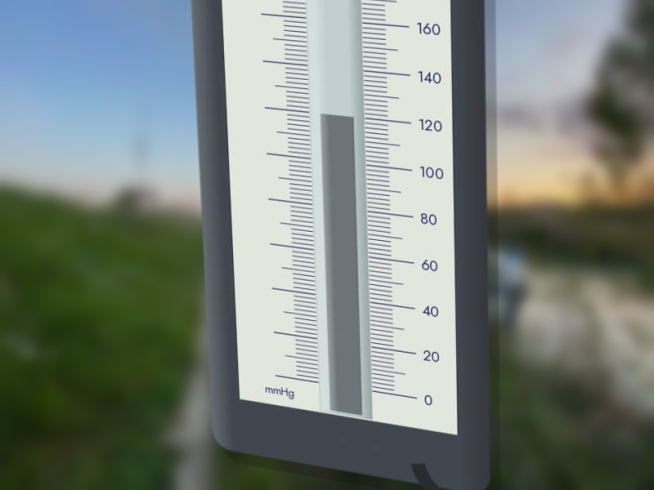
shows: 120 mmHg
